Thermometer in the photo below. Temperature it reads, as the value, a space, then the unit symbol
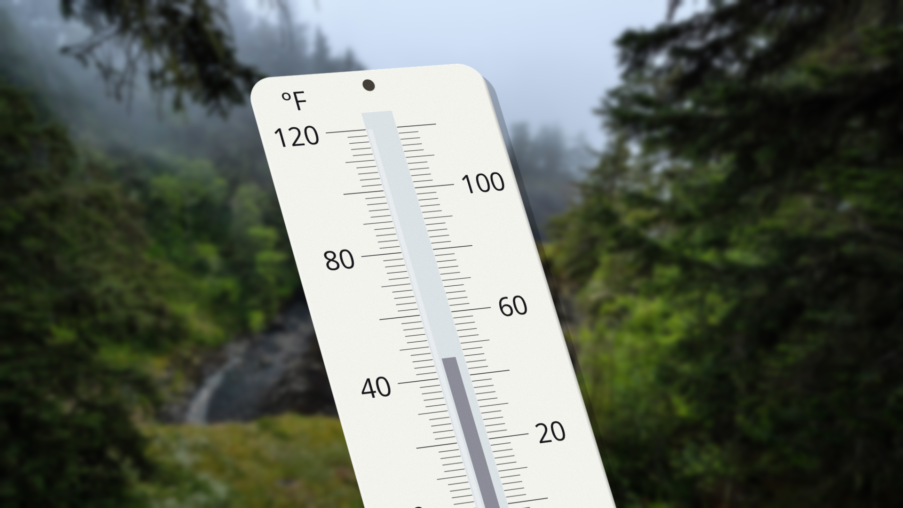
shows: 46 °F
